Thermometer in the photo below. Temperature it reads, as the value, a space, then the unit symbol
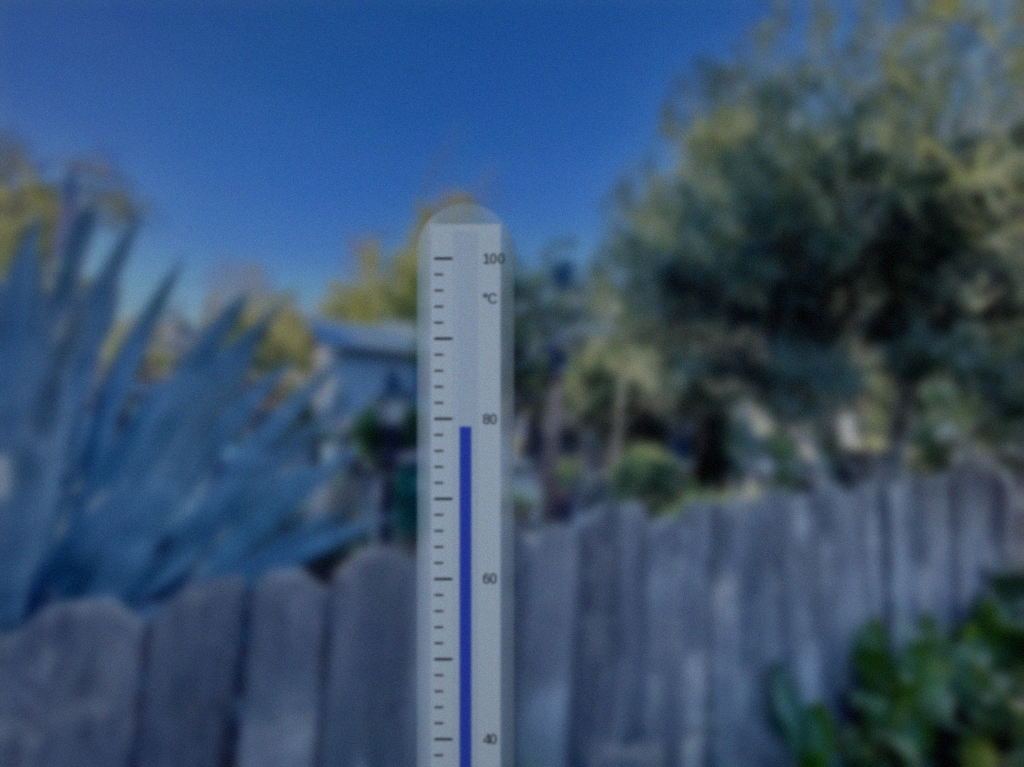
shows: 79 °C
